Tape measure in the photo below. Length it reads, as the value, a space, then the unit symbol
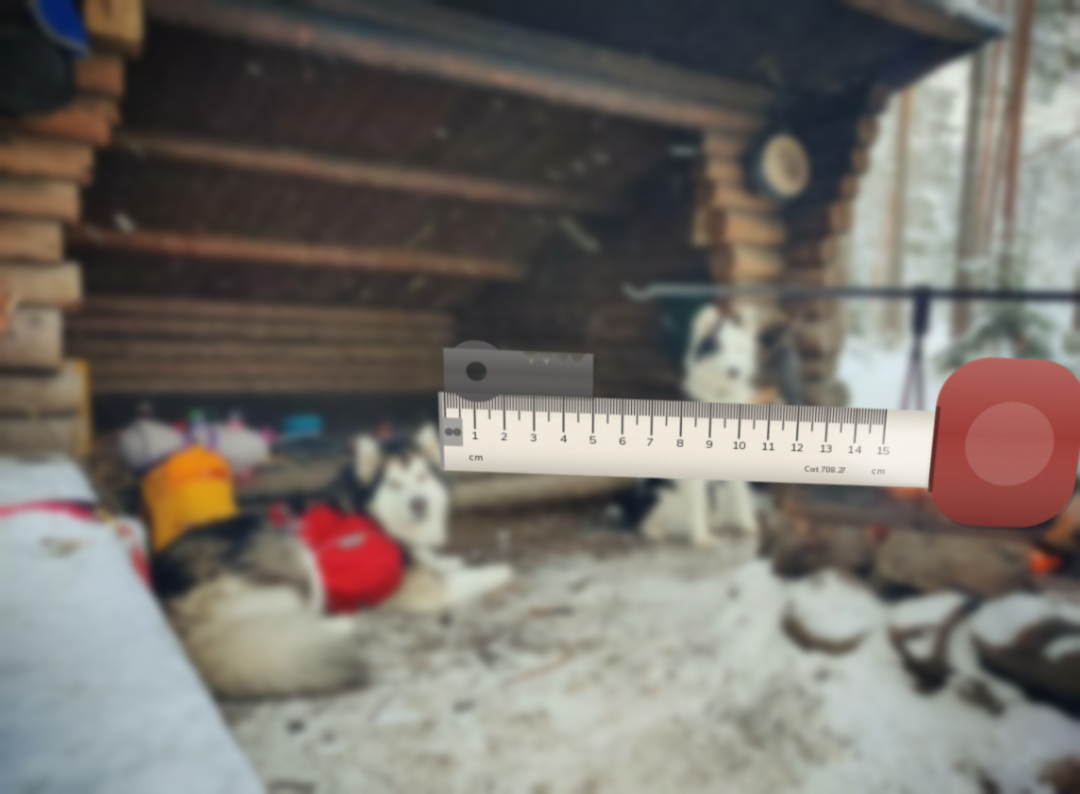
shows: 5 cm
